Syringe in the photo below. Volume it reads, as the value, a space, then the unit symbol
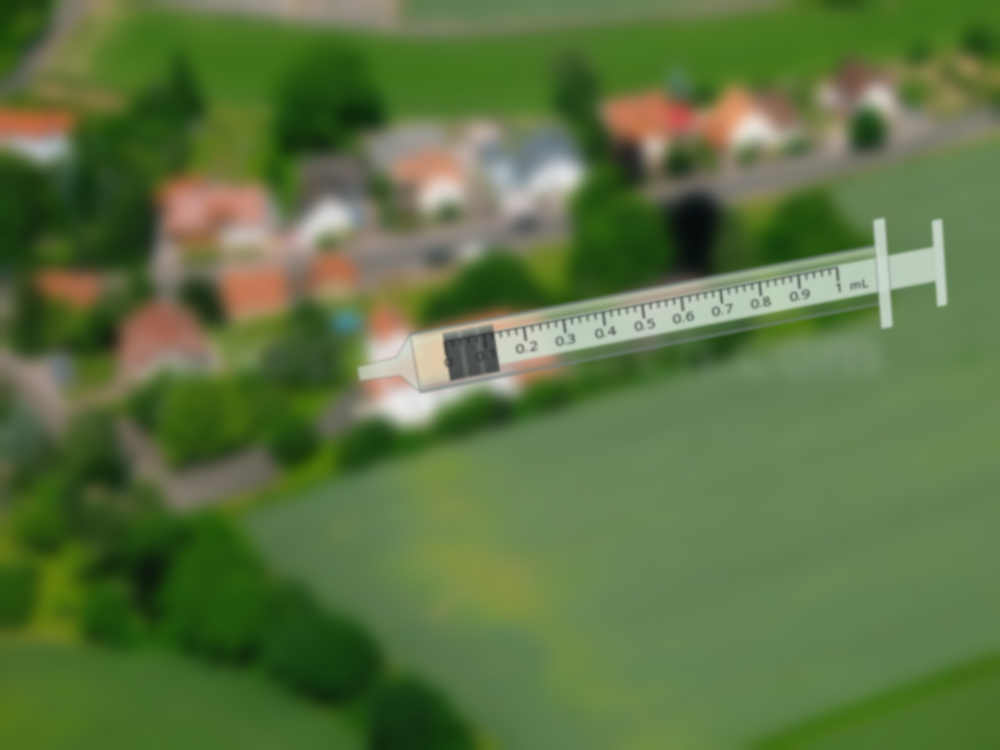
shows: 0 mL
